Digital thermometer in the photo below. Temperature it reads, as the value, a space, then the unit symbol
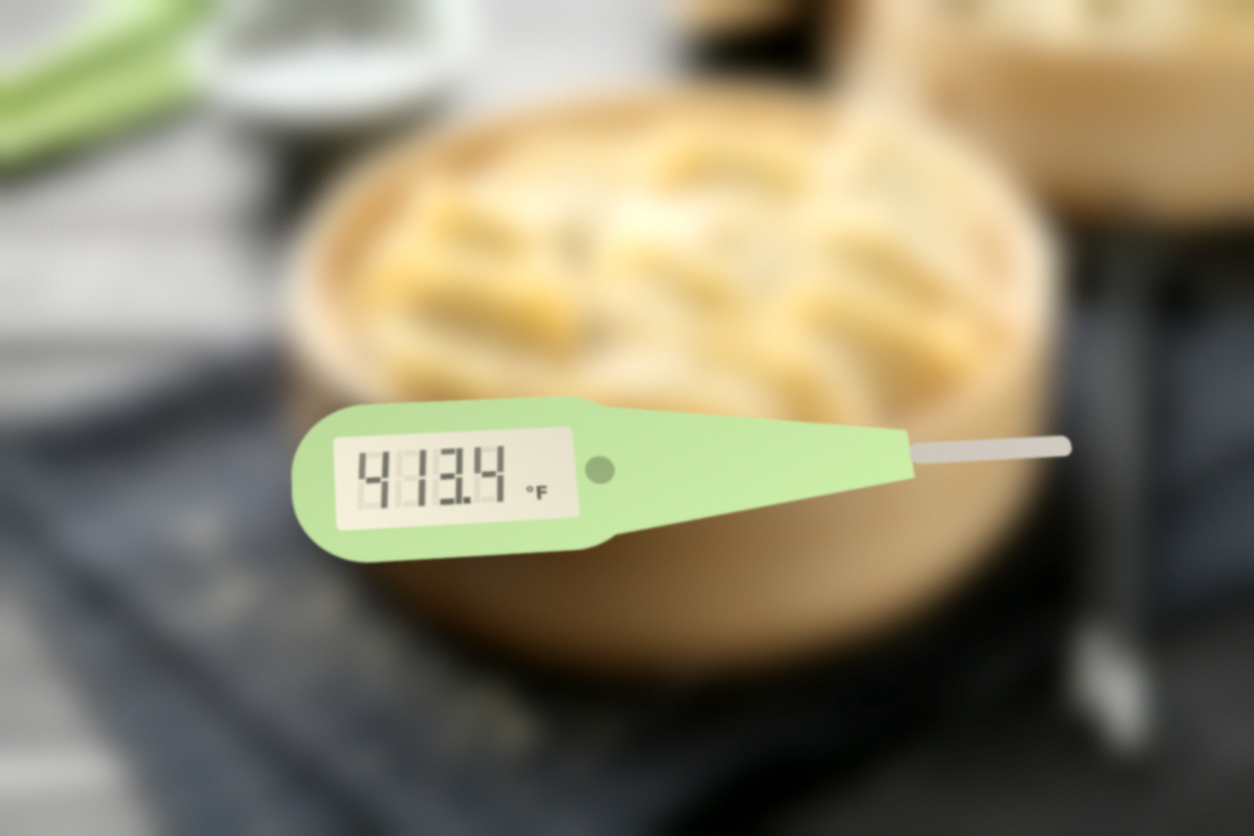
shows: 413.4 °F
